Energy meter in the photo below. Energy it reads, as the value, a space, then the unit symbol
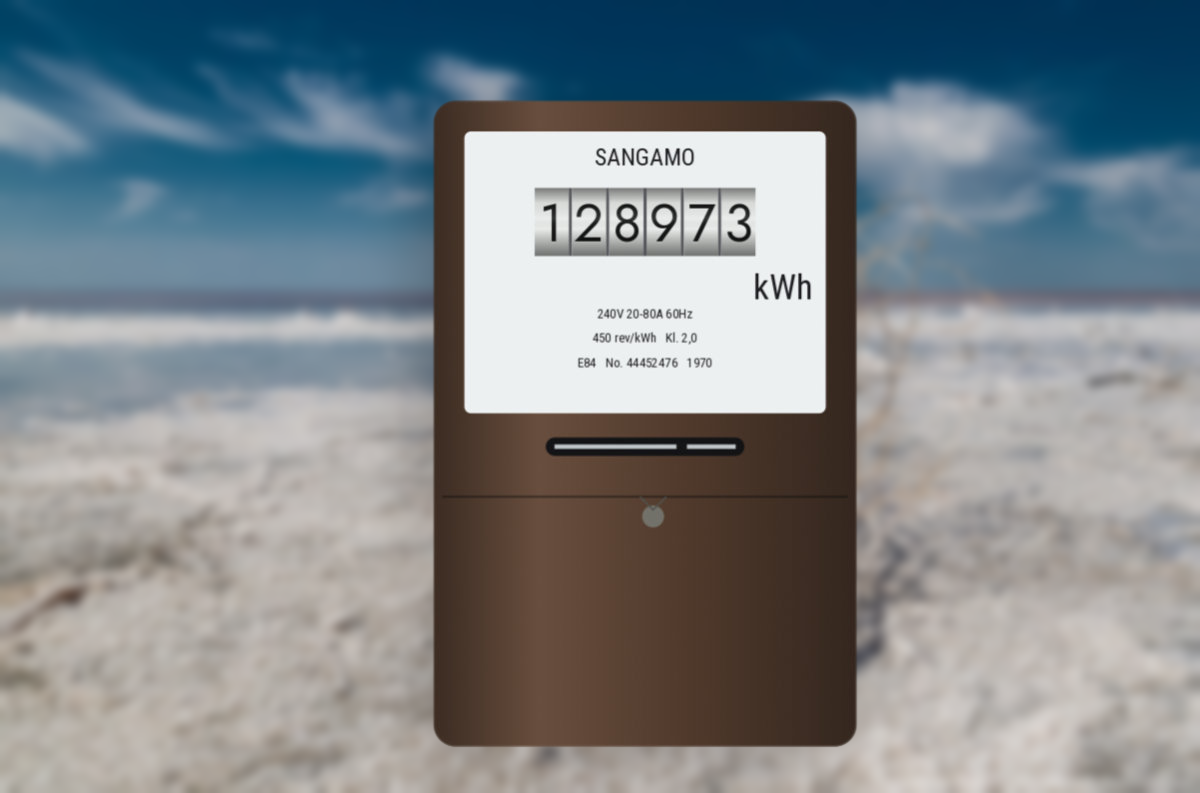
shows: 128973 kWh
